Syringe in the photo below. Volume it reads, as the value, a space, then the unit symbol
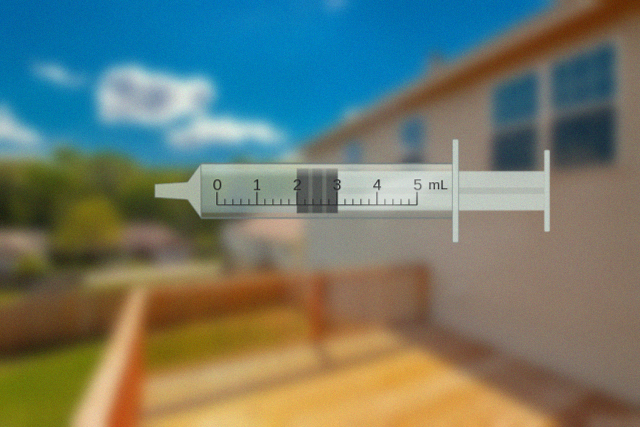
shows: 2 mL
